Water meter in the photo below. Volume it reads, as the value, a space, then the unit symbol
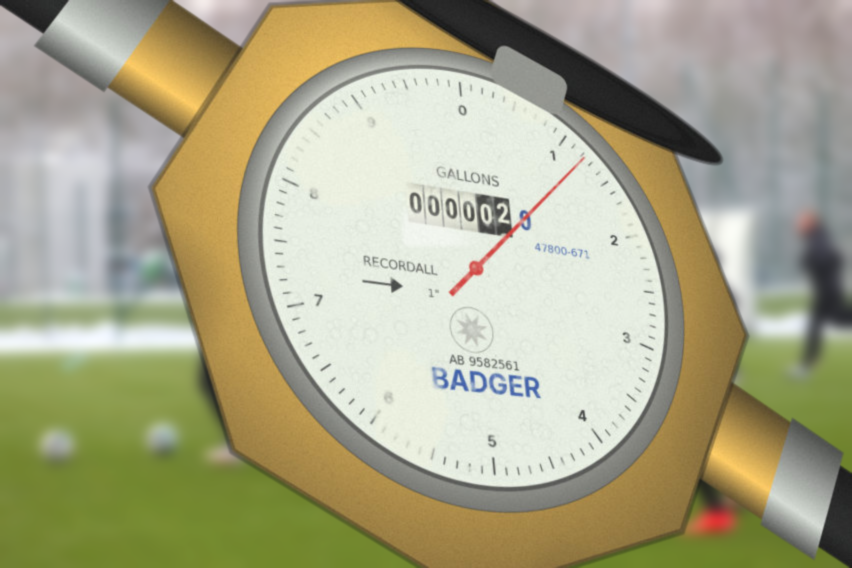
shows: 21.2 gal
